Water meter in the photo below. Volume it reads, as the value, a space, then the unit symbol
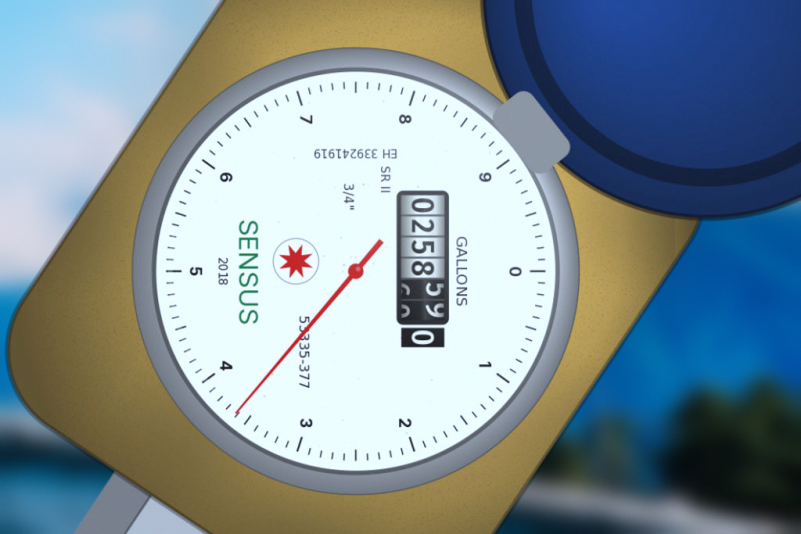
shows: 258593.6 gal
